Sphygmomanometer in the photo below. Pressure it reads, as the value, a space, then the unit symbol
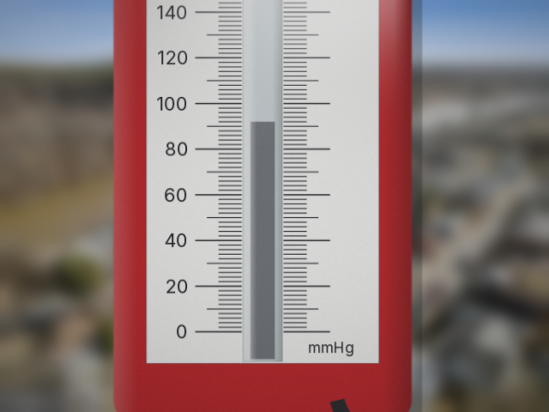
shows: 92 mmHg
